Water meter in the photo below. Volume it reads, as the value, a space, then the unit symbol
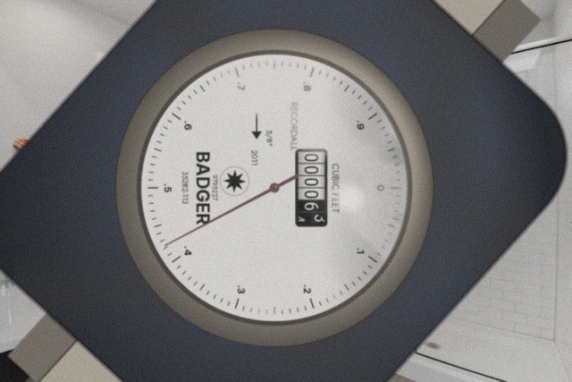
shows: 63.42 ft³
